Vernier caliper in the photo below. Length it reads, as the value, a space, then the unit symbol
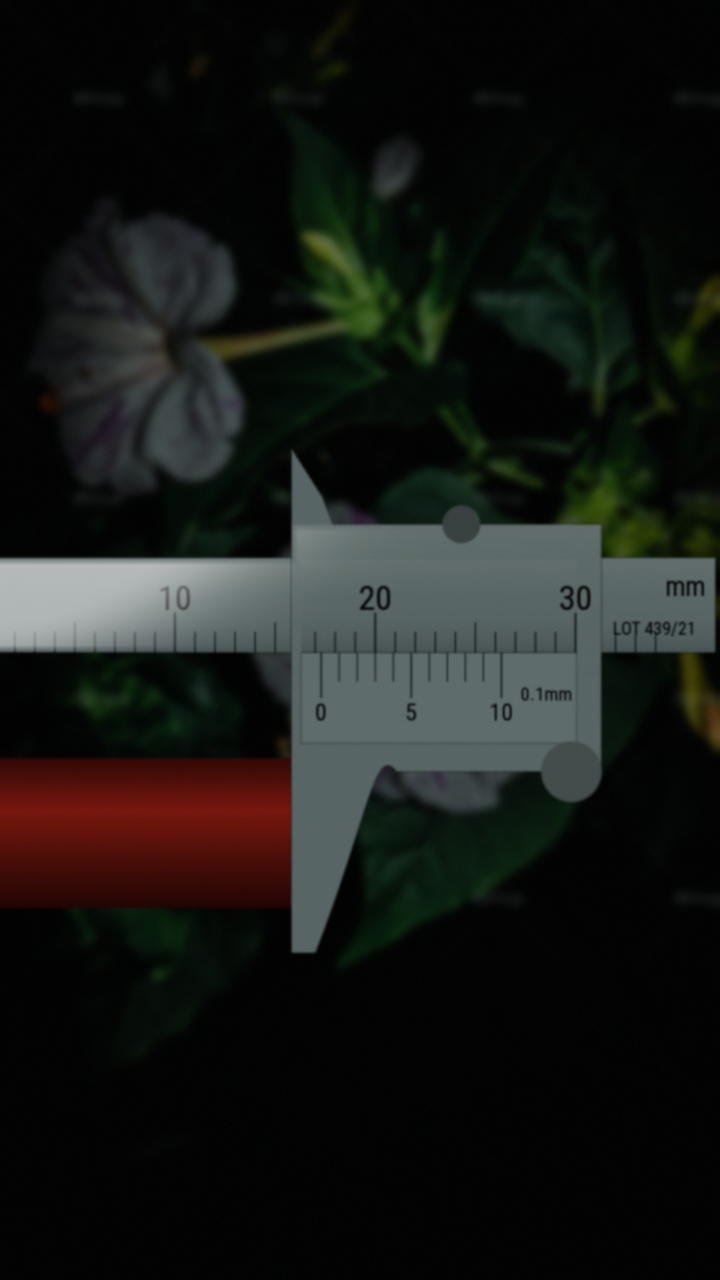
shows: 17.3 mm
